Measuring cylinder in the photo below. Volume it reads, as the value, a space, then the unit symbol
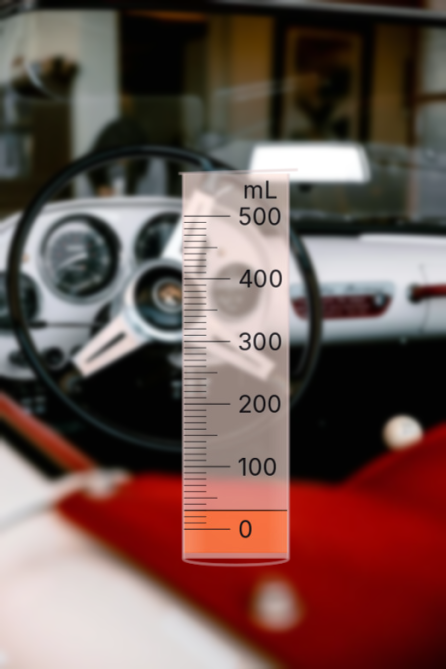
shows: 30 mL
